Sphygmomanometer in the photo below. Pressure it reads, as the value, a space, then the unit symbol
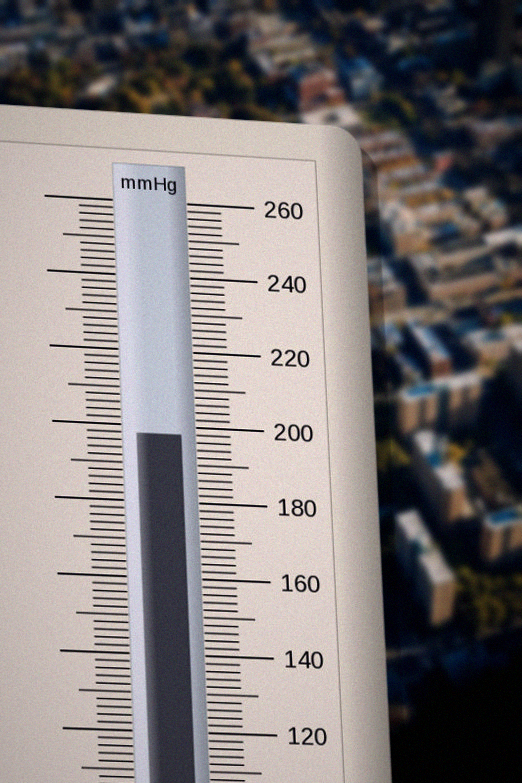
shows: 198 mmHg
